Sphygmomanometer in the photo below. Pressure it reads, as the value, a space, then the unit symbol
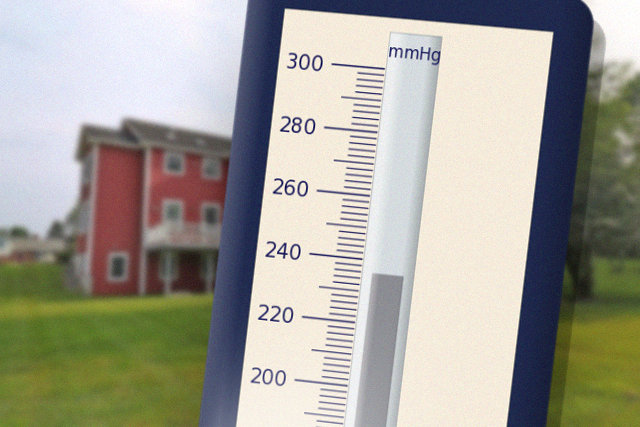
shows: 236 mmHg
